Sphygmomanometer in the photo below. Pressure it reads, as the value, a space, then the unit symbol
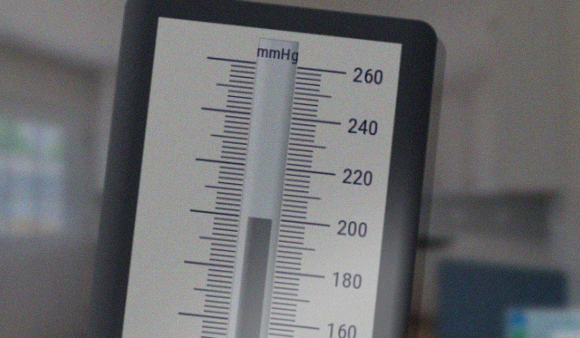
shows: 200 mmHg
